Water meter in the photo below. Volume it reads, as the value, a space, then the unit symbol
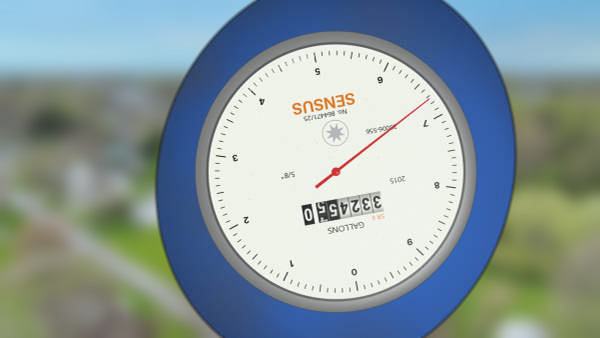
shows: 3324546.7 gal
